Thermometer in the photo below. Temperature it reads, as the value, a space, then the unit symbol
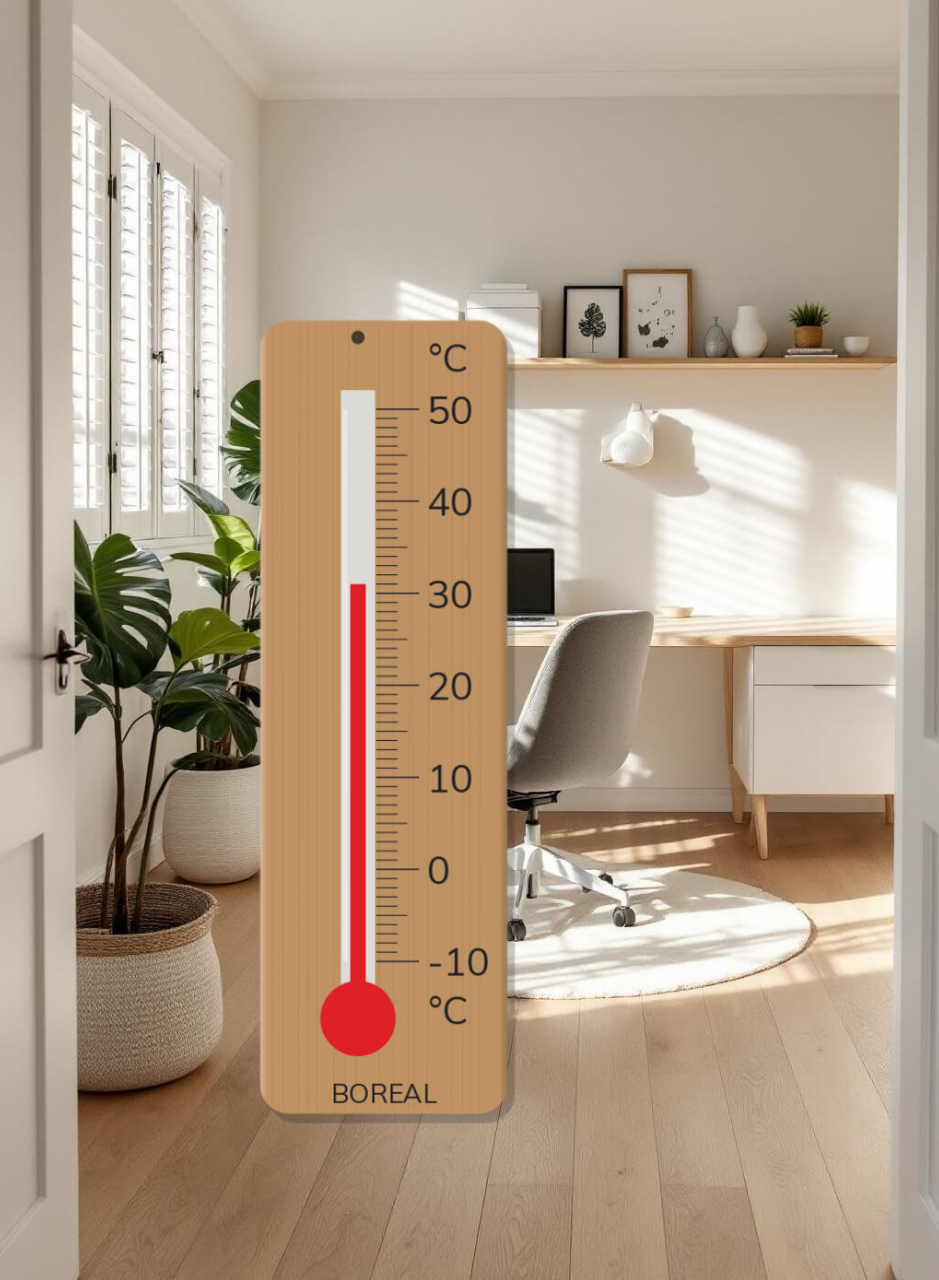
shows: 31 °C
